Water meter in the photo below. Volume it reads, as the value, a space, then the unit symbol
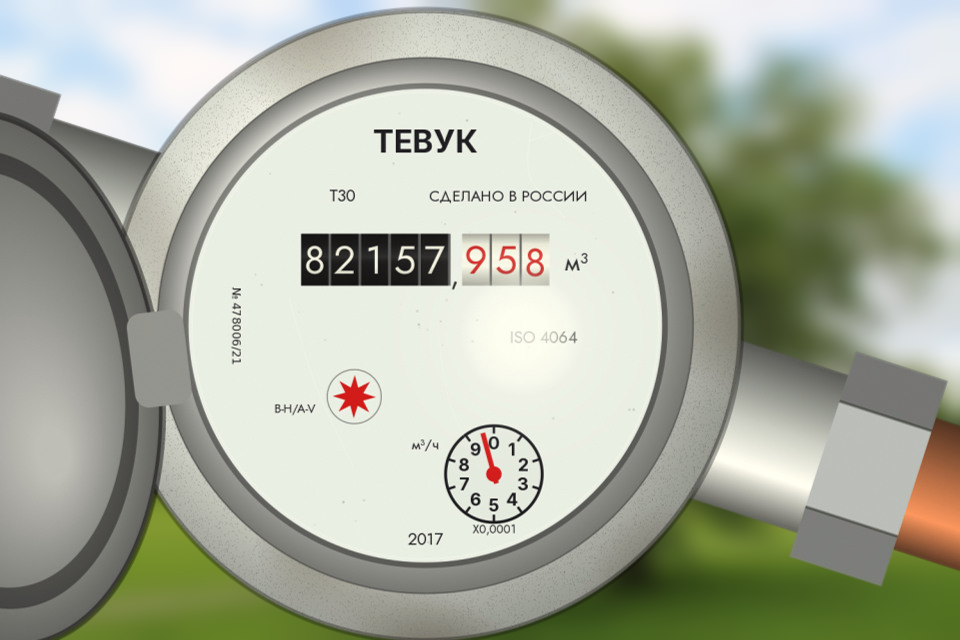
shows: 82157.9579 m³
